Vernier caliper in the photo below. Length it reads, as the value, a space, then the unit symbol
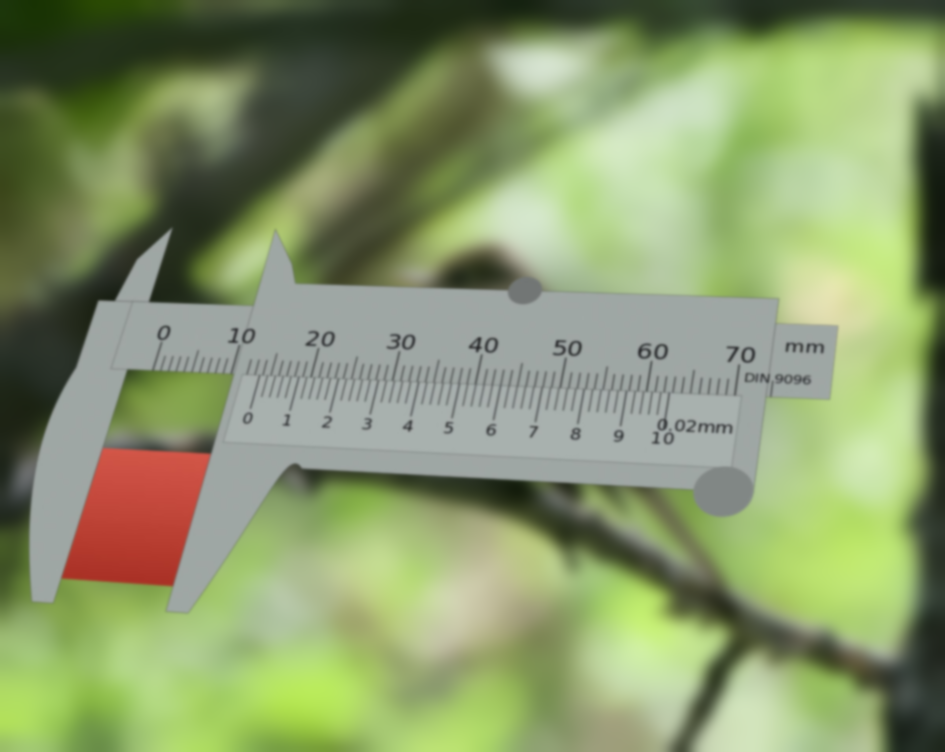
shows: 13.6 mm
